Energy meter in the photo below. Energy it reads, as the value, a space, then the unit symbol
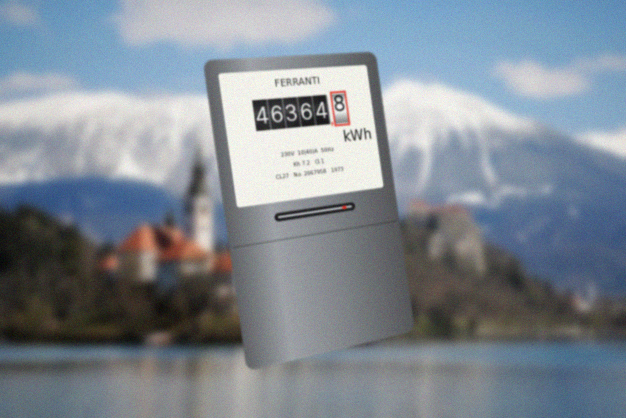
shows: 46364.8 kWh
